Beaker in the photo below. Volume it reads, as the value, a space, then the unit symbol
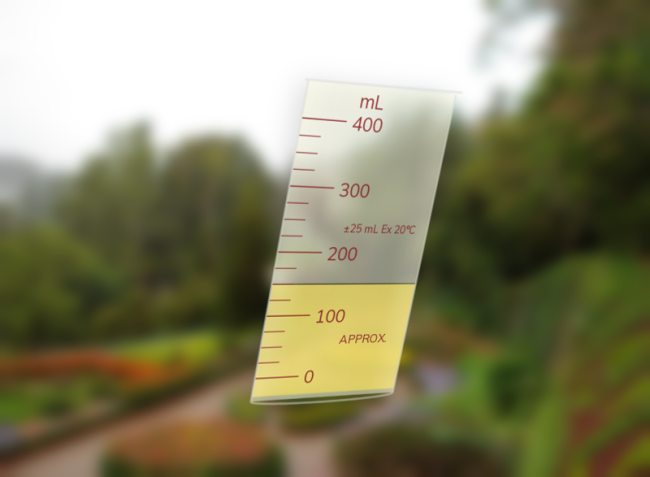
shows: 150 mL
